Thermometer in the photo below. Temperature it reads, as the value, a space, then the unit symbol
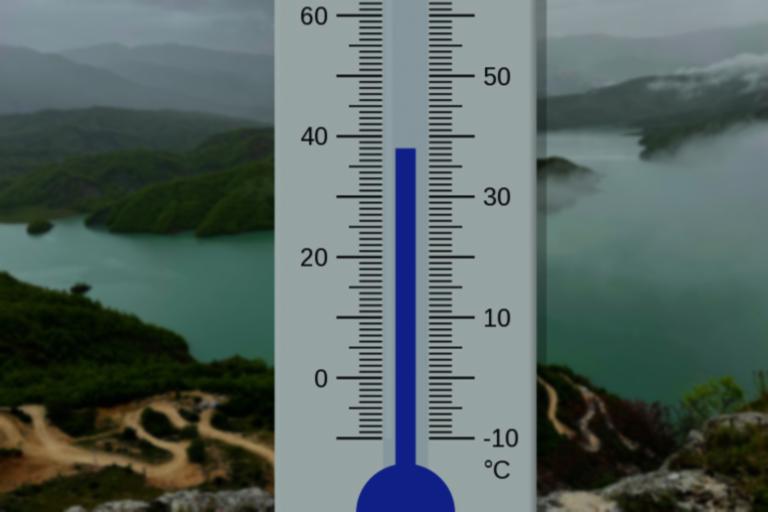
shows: 38 °C
